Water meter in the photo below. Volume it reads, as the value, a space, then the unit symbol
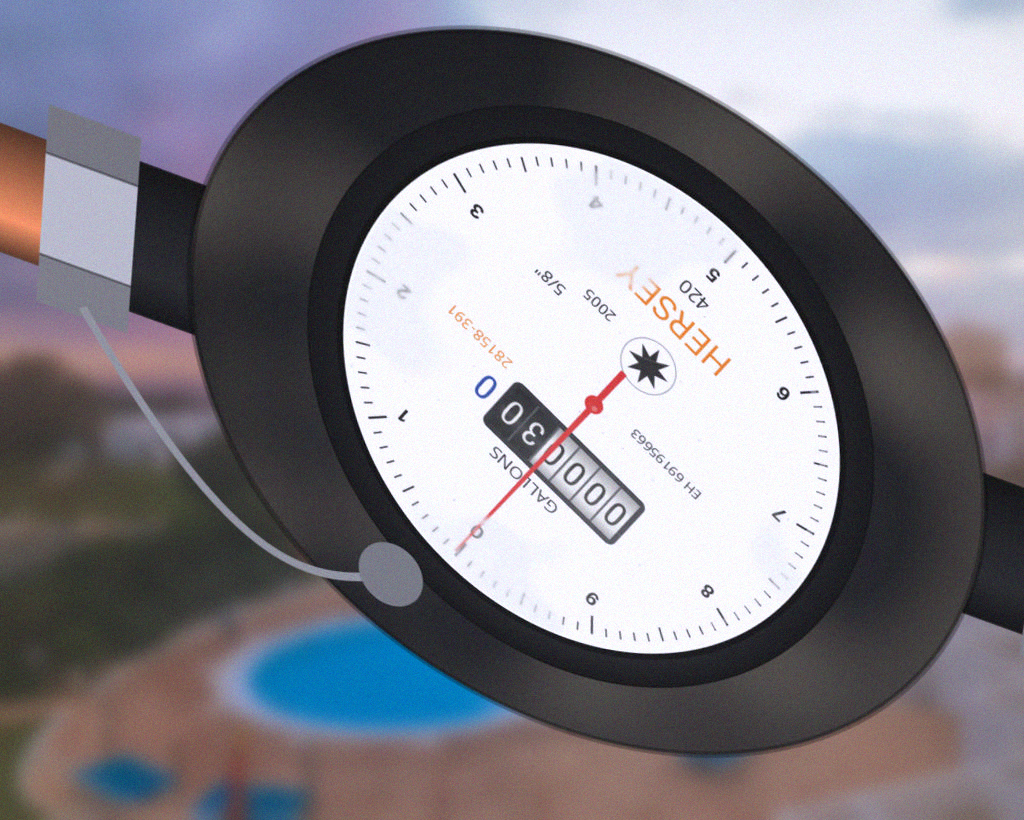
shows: 300.0 gal
